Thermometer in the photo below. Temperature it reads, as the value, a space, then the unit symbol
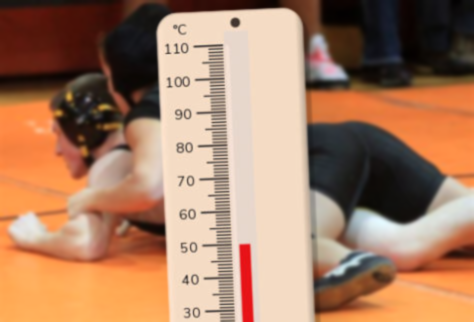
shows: 50 °C
